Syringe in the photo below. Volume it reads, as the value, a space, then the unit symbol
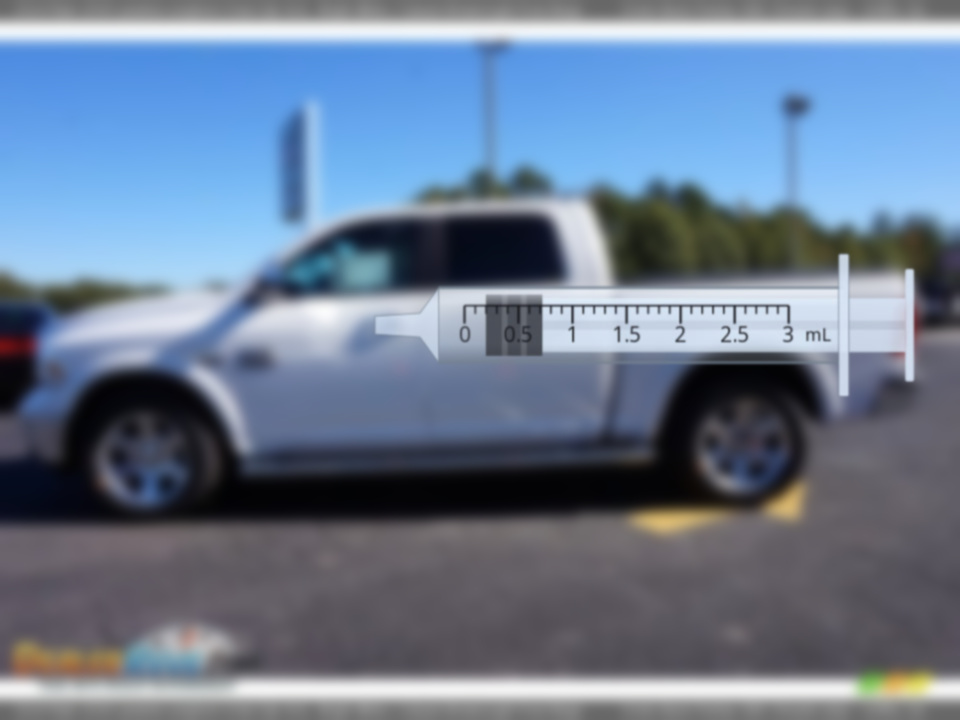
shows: 0.2 mL
